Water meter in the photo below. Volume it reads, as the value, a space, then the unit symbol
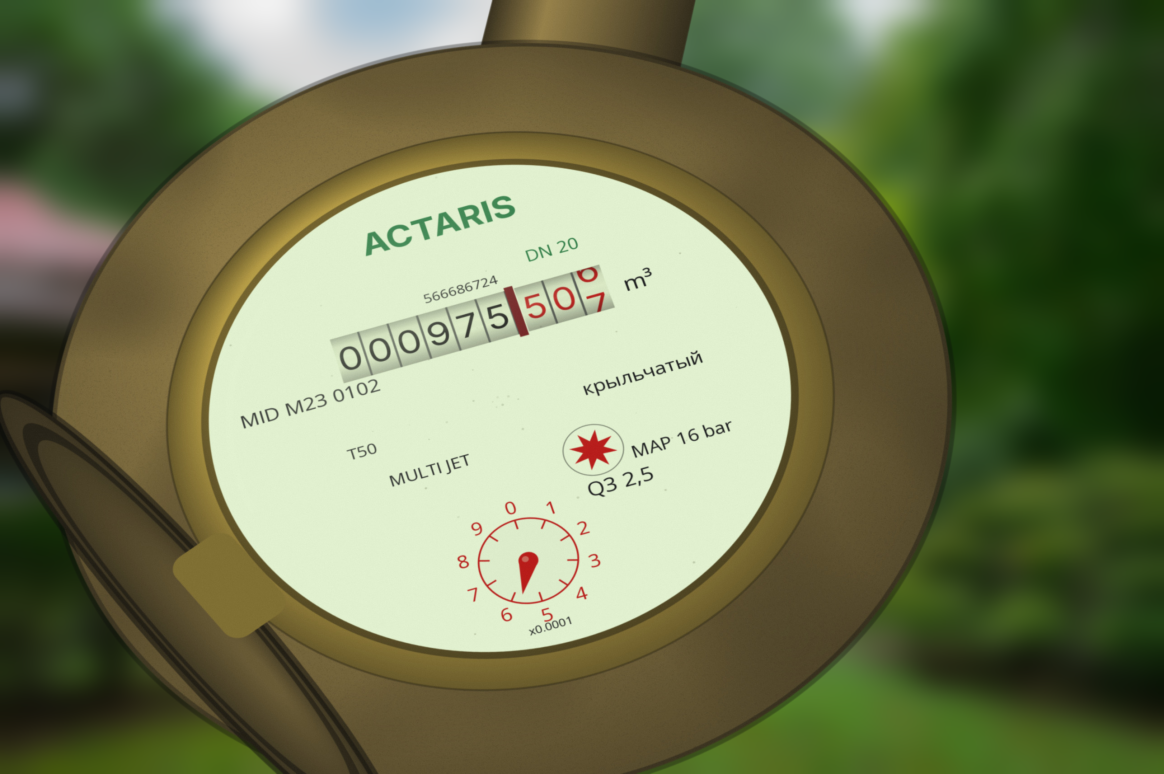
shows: 975.5065 m³
